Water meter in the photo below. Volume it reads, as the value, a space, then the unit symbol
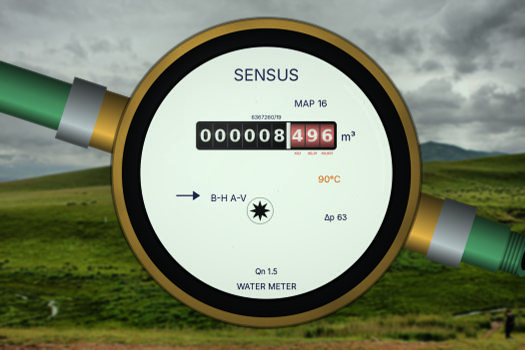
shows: 8.496 m³
